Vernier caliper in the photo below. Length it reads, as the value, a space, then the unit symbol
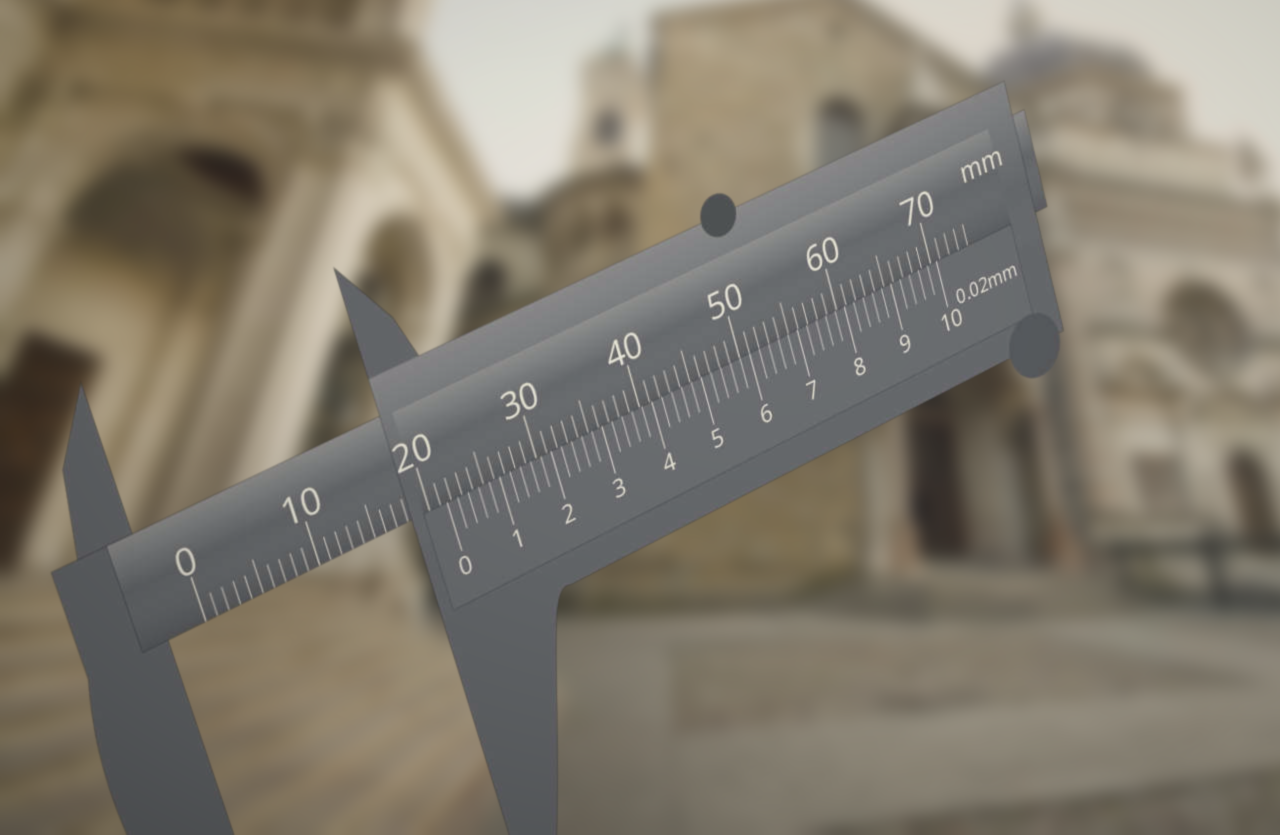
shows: 21.6 mm
